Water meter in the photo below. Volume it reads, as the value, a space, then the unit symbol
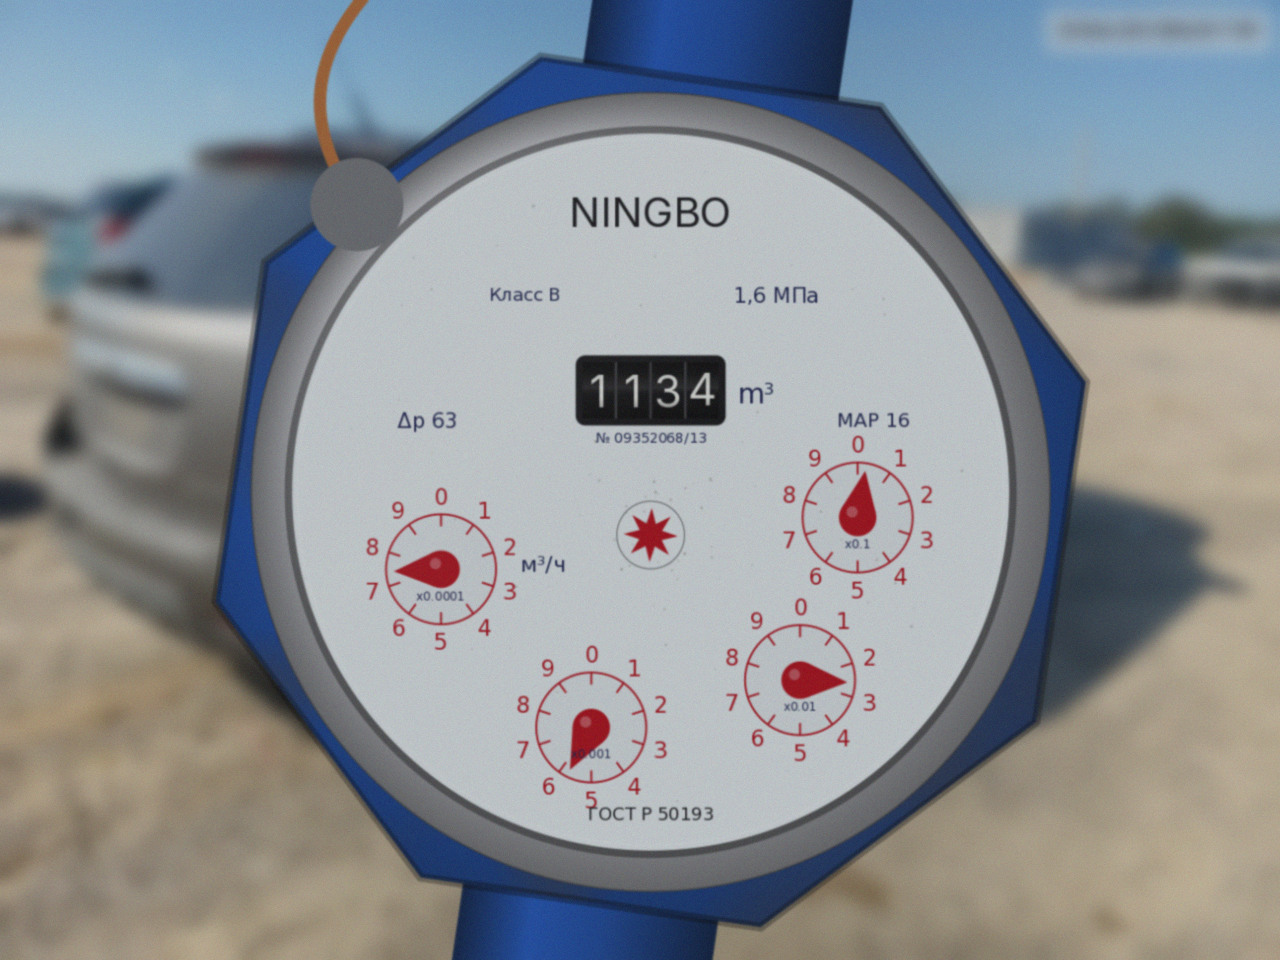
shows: 1134.0257 m³
